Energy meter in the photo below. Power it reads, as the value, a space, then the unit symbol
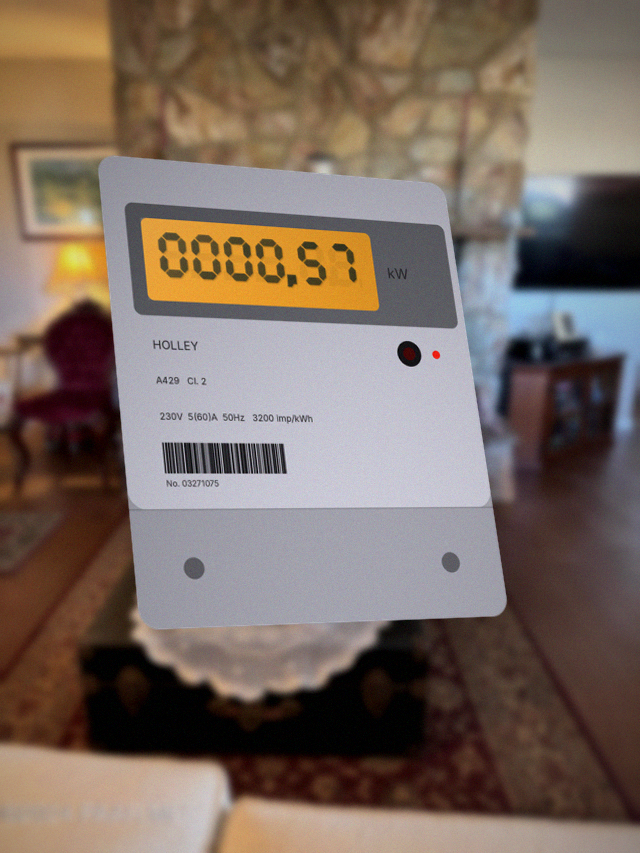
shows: 0.57 kW
